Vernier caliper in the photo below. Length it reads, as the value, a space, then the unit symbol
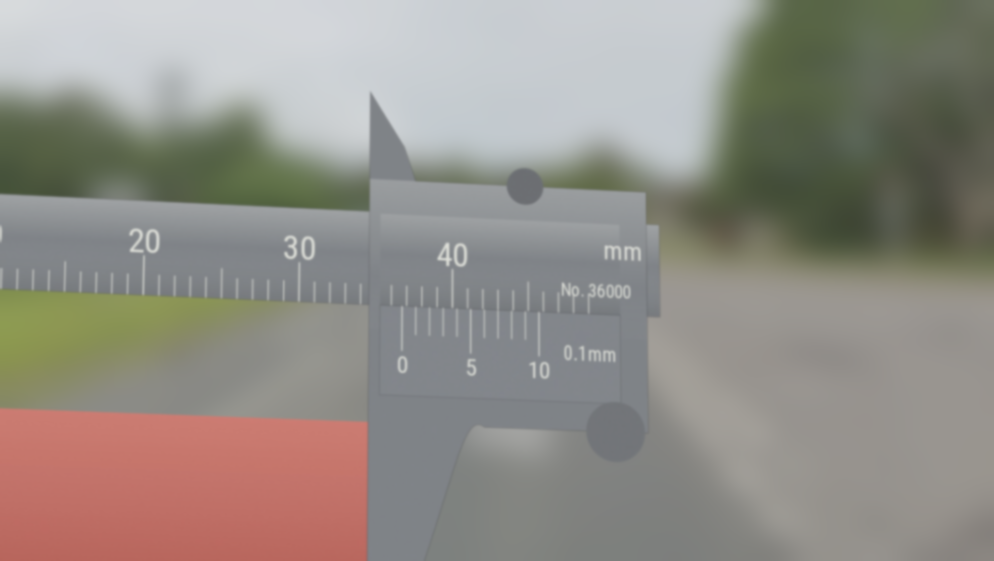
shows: 36.7 mm
